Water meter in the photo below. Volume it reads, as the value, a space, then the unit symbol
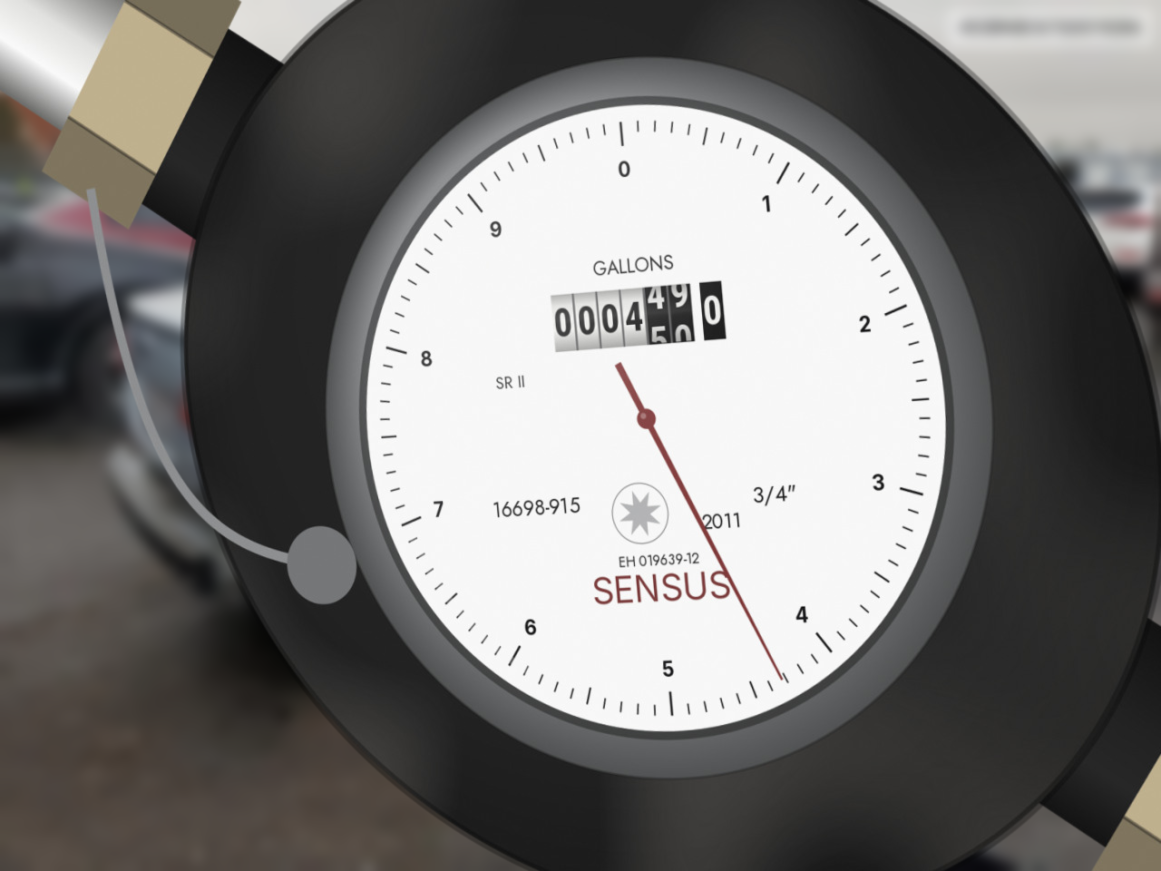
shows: 4494.3 gal
